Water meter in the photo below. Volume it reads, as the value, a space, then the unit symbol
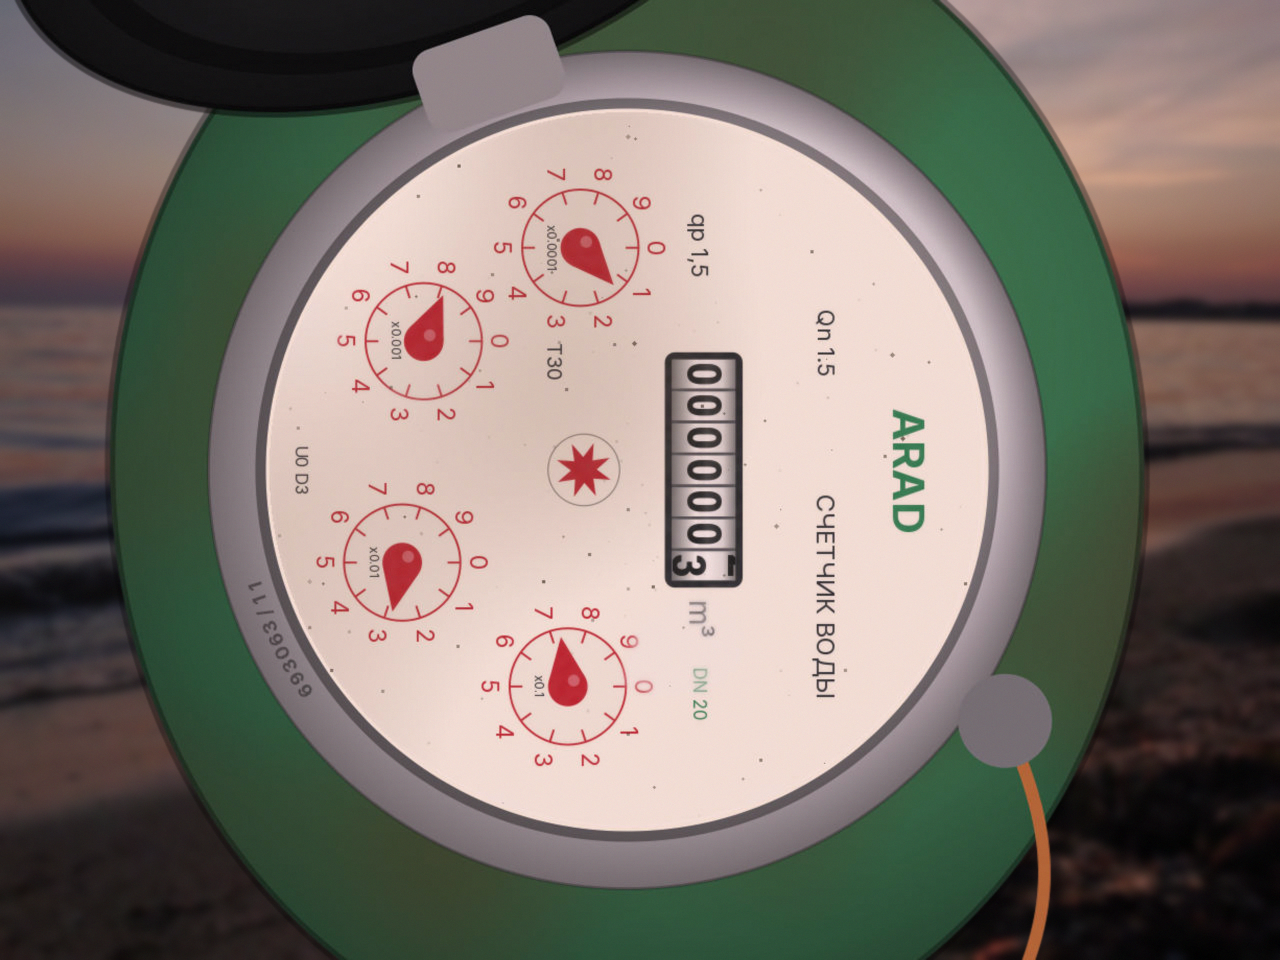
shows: 2.7281 m³
